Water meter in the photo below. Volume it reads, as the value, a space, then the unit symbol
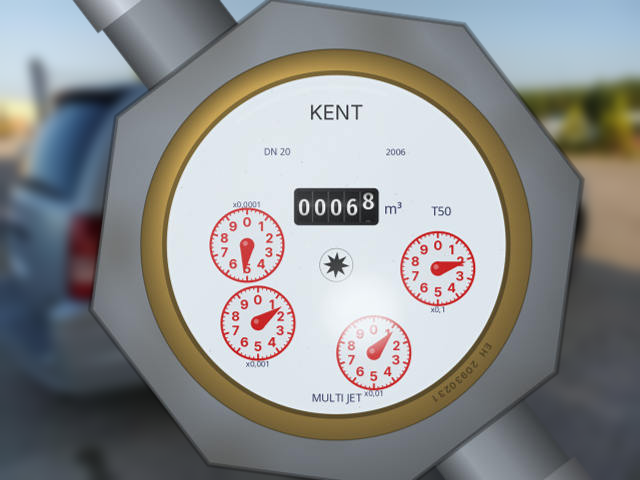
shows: 68.2115 m³
